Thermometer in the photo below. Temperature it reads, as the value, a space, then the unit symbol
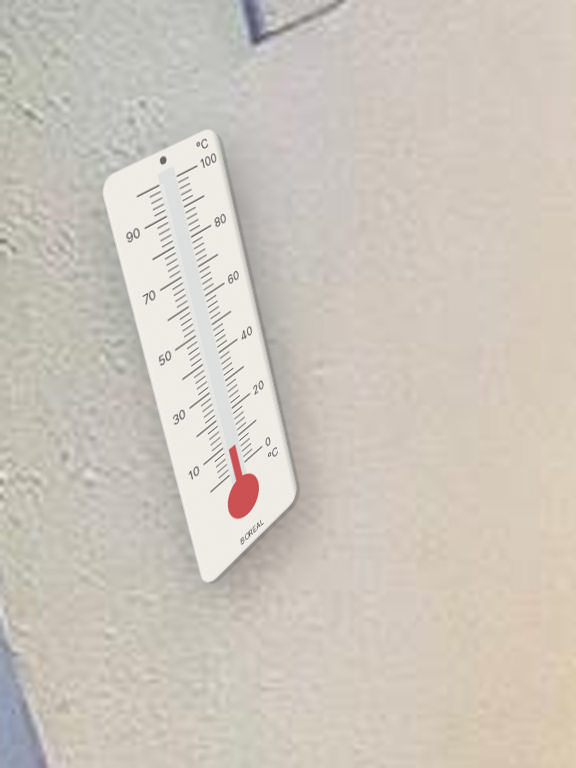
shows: 8 °C
